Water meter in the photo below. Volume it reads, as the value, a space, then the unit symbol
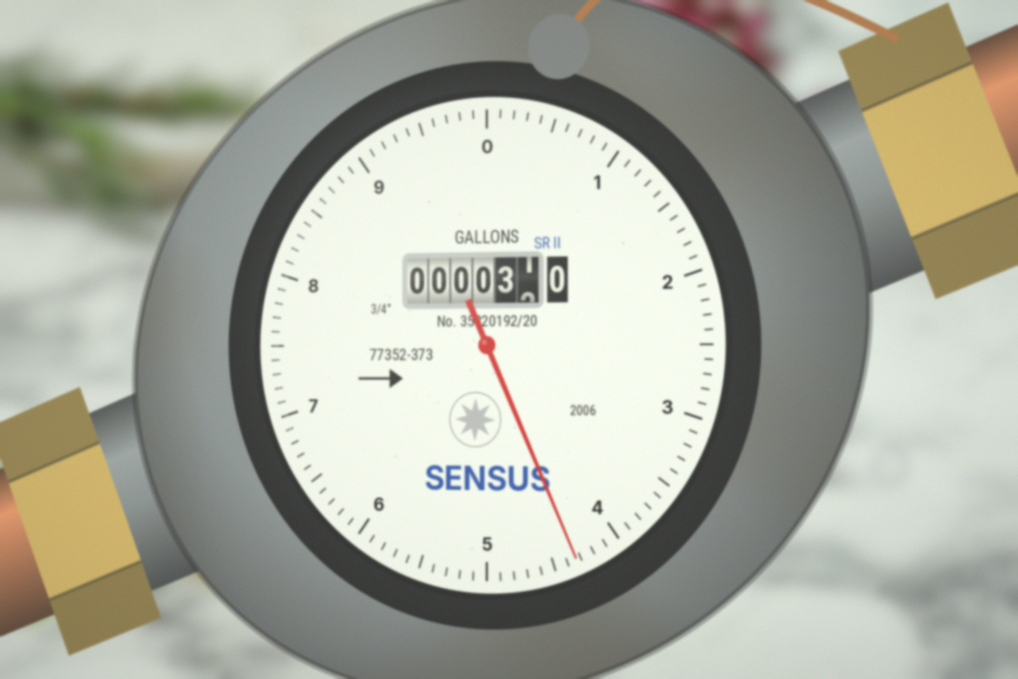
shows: 314.3 gal
